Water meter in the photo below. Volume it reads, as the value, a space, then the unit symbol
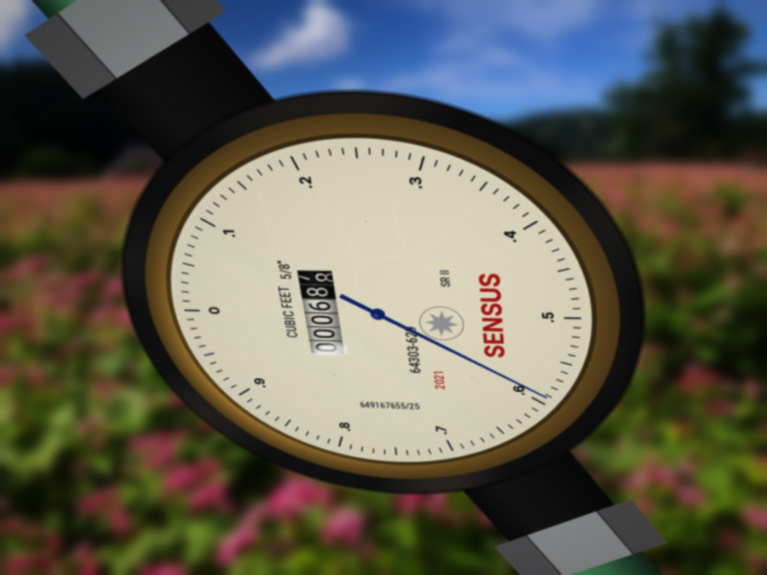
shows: 687.59 ft³
